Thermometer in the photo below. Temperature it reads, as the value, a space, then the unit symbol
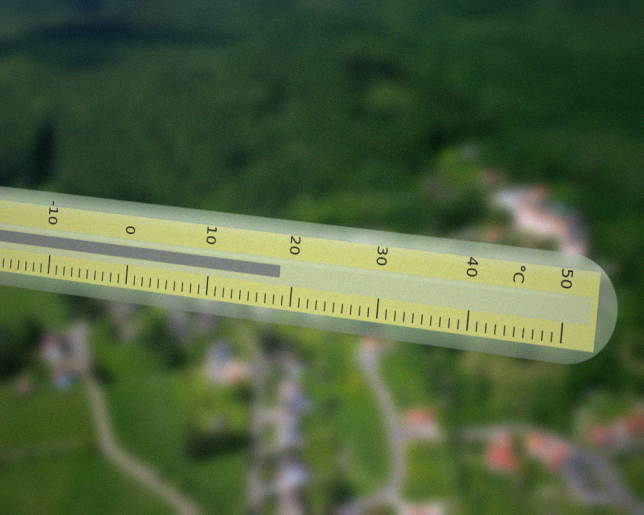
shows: 18.5 °C
